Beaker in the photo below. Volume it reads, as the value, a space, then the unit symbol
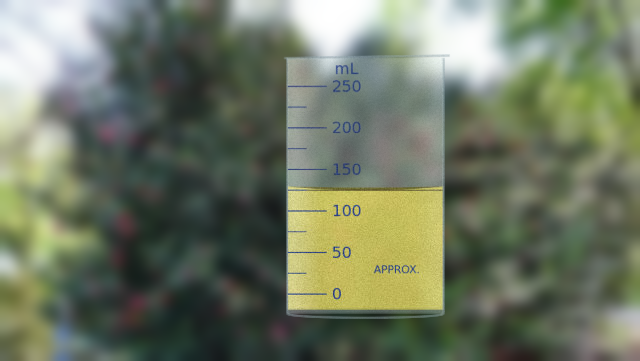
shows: 125 mL
